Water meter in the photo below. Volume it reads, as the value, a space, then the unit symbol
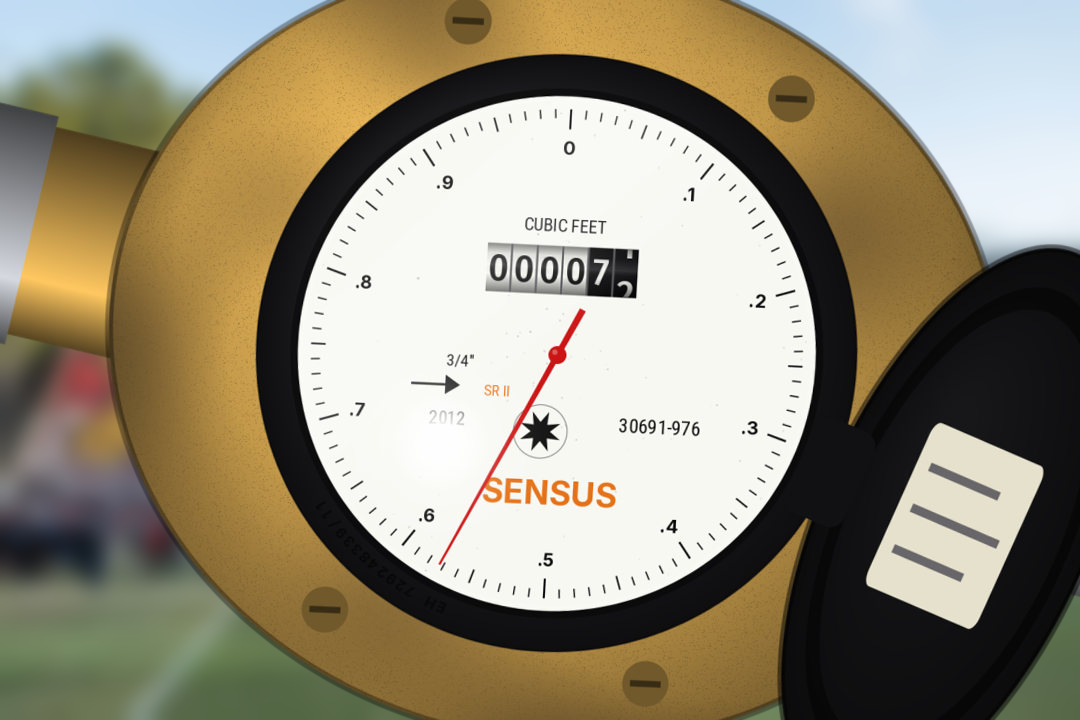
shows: 71.57 ft³
